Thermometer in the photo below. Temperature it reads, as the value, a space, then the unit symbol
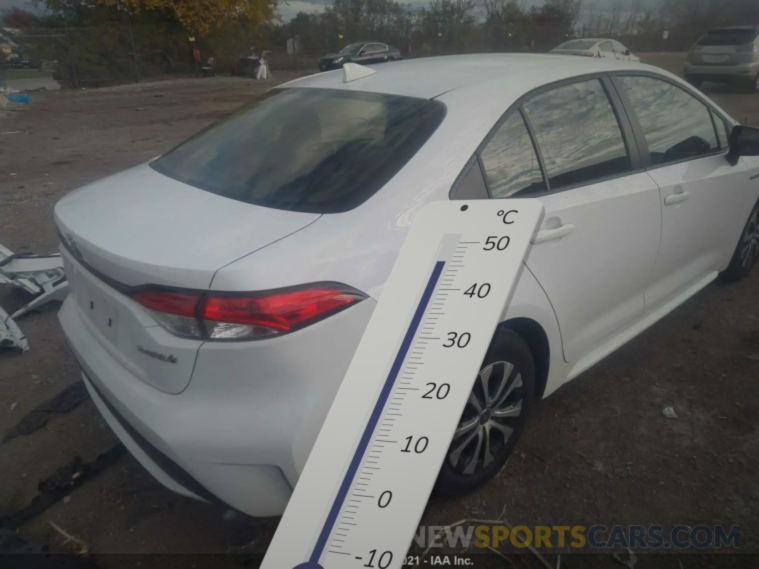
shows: 46 °C
